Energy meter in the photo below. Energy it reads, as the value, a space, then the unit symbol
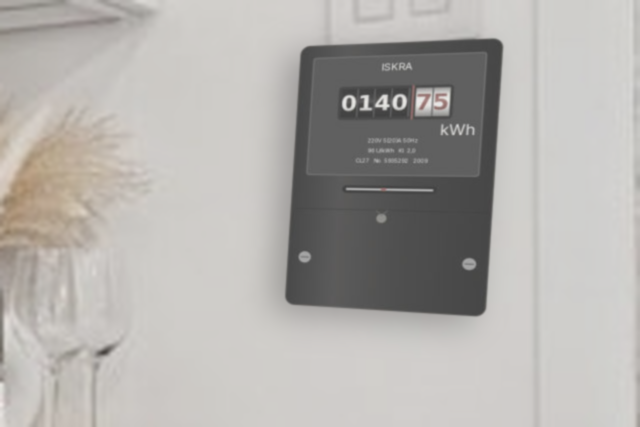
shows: 140.75 kWh
